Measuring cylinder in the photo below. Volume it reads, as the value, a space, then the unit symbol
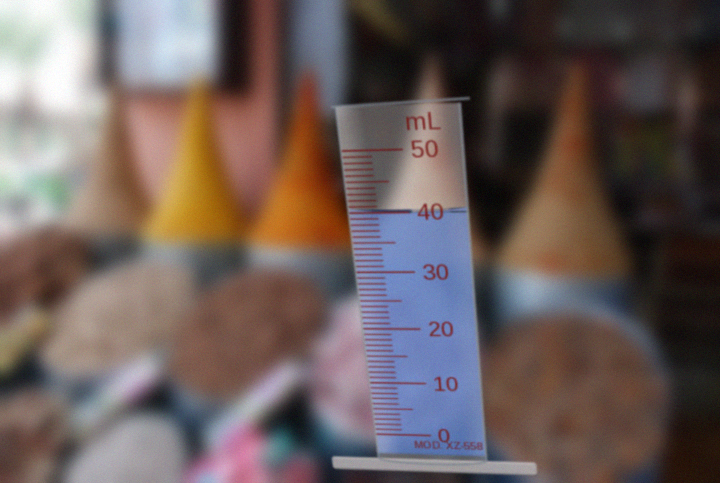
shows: 40 mL
